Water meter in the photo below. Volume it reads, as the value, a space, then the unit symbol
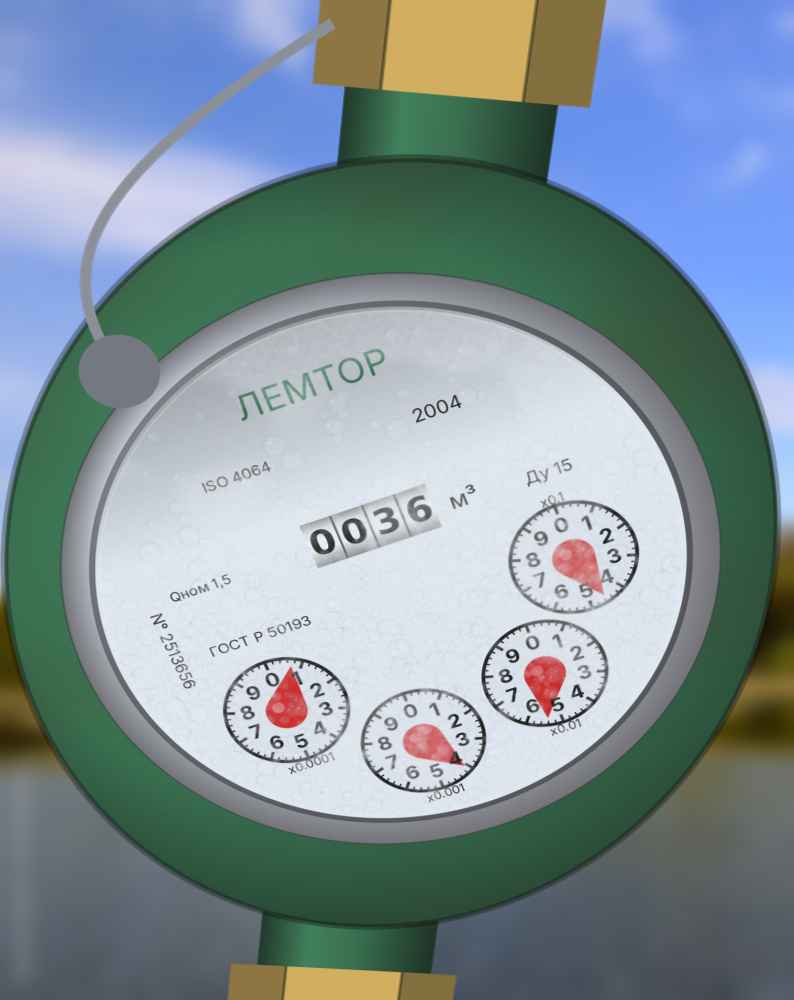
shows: 36.4540 m³
